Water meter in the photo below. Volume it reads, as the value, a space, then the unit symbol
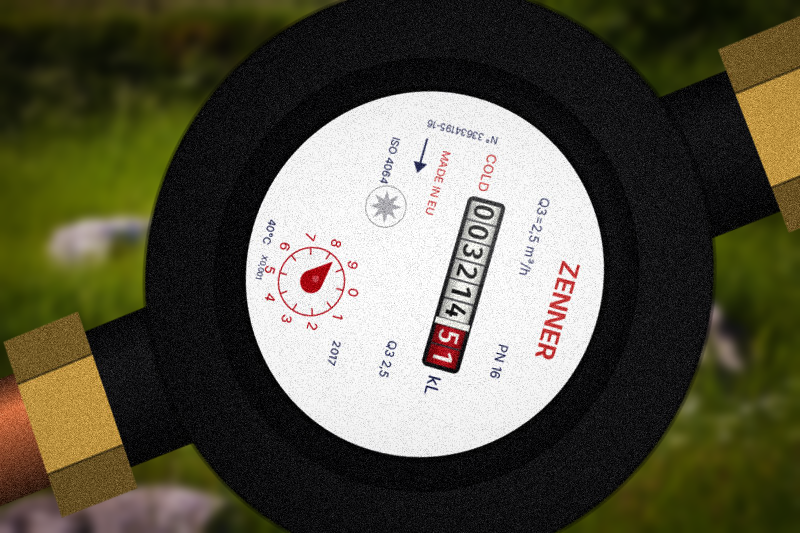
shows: 3214.518 kL
